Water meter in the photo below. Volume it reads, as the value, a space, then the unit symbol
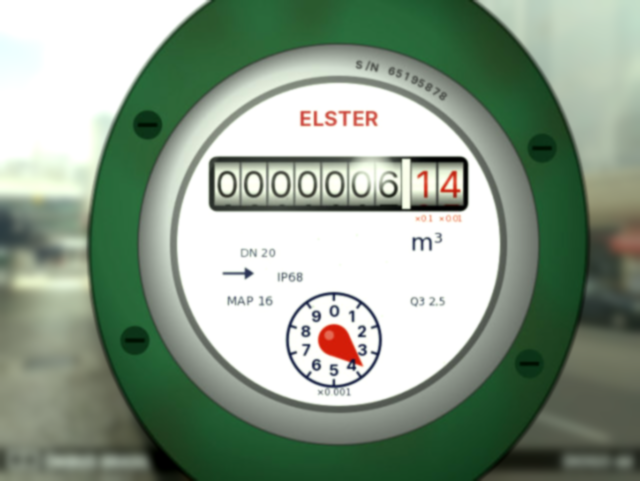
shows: 6.143 m³
